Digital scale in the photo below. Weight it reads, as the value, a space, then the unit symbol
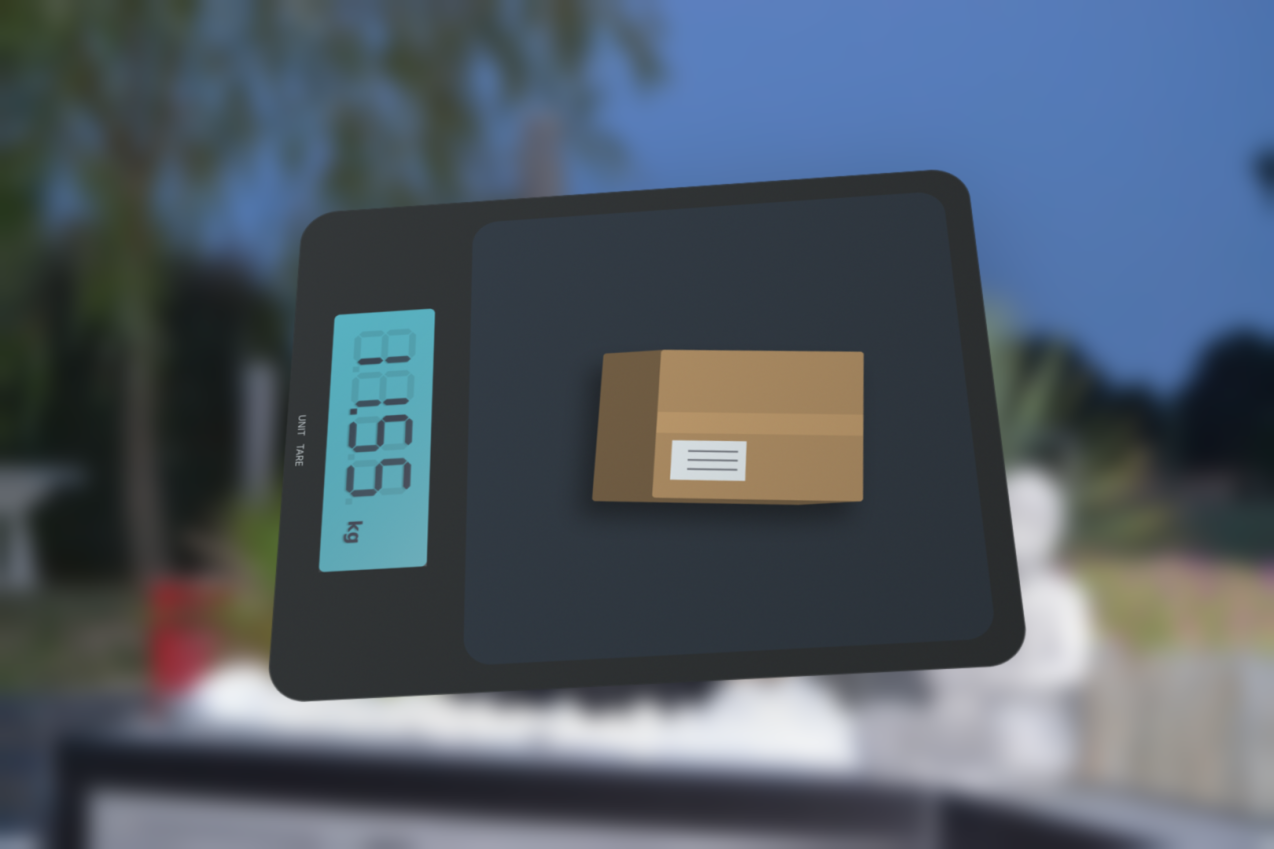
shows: 11.55 kg
